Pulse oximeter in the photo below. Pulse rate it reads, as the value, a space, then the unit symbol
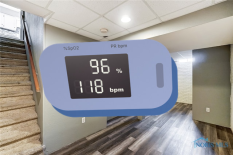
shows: 118 bpm
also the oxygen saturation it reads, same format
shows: 96 %
